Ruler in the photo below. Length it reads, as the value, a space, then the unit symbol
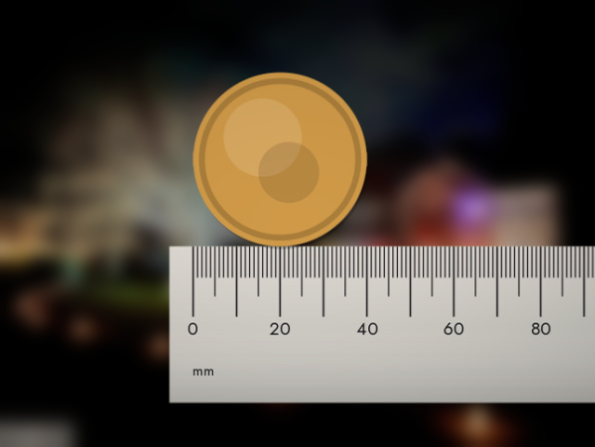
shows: 40 mm
